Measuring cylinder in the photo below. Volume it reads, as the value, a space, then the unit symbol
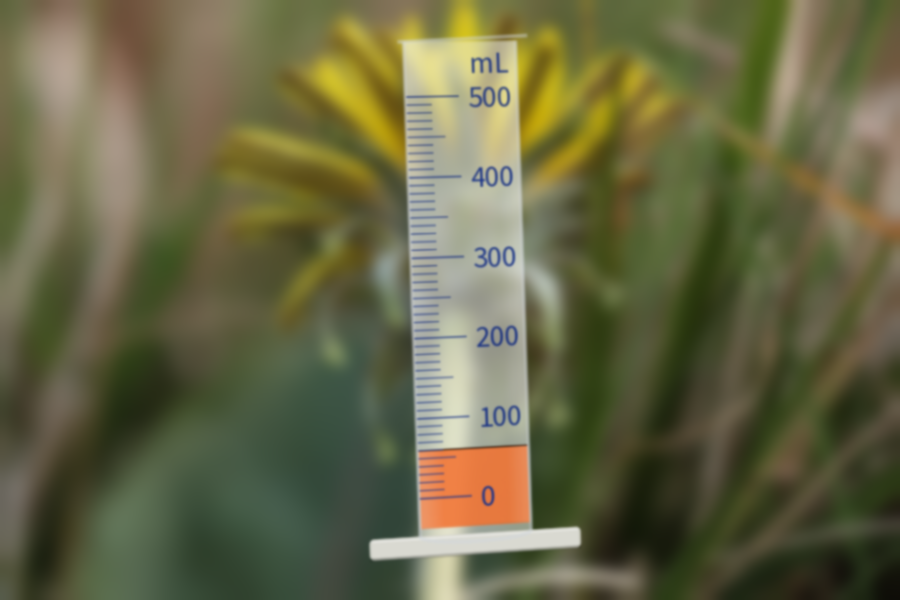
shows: 60 mL
